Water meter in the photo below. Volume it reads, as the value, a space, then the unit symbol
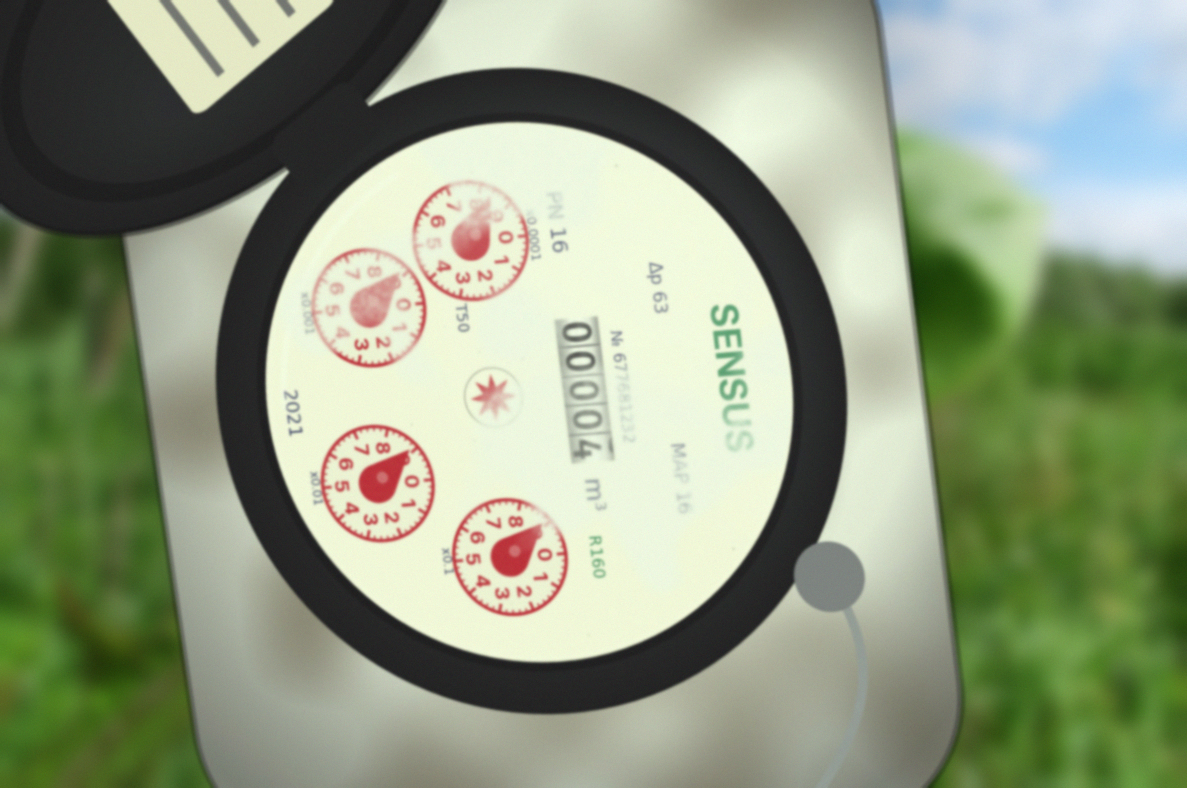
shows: 3.8888 m³
